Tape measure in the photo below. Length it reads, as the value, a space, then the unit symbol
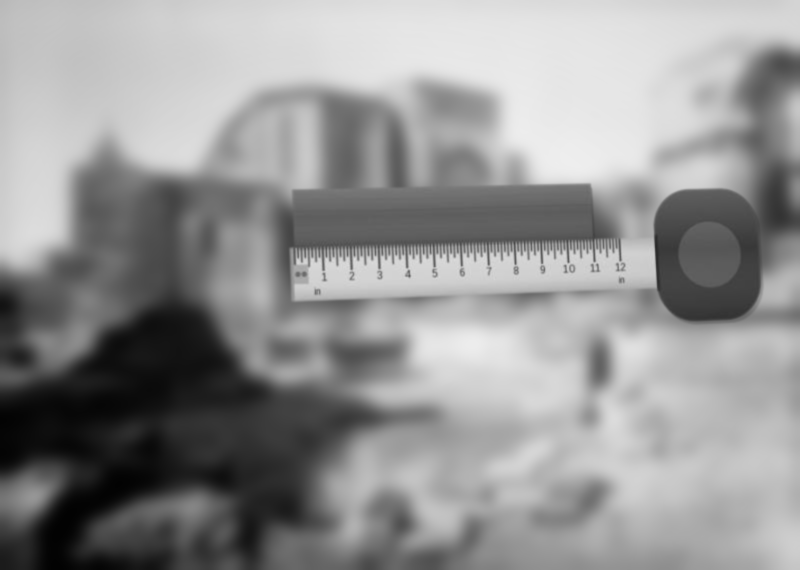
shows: 11 in
